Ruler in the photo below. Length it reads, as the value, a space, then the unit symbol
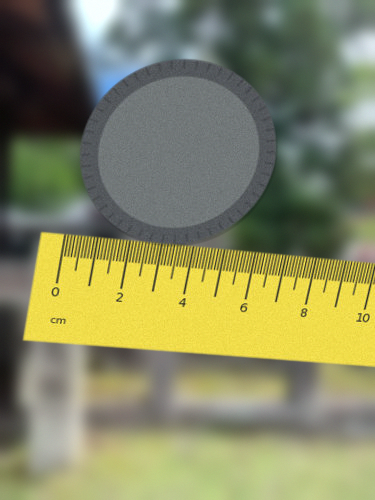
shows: 6 cm
